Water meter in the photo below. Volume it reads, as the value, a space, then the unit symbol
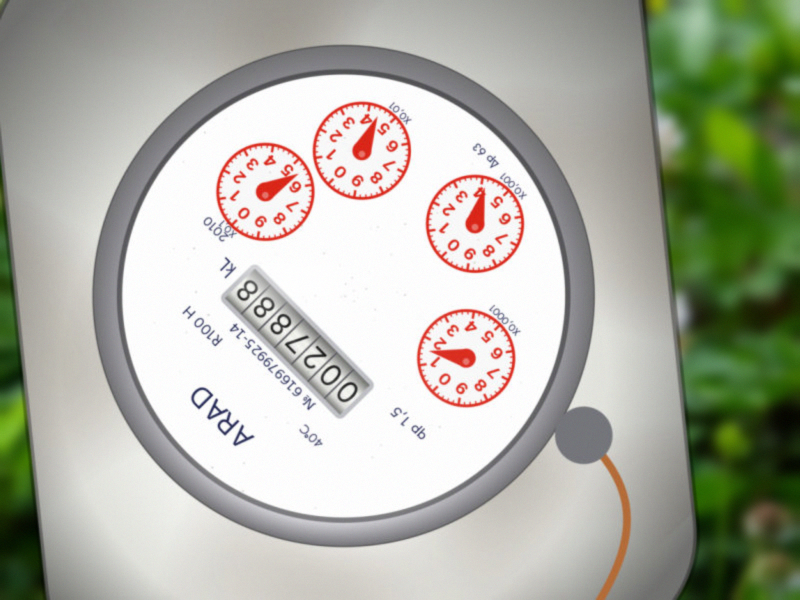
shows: 27888.5441 kL
